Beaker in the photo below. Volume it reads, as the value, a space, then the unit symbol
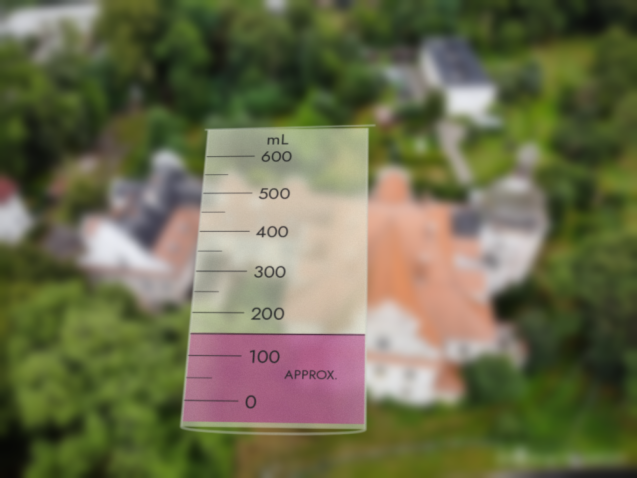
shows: 150 mL
